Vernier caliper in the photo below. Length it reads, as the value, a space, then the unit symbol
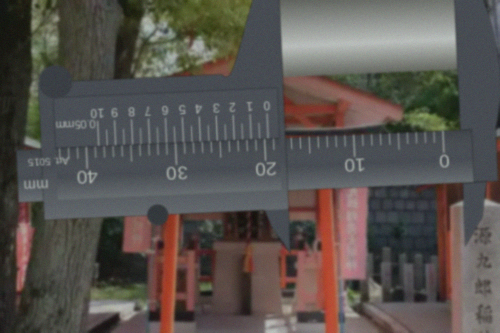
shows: 19.6 mm
